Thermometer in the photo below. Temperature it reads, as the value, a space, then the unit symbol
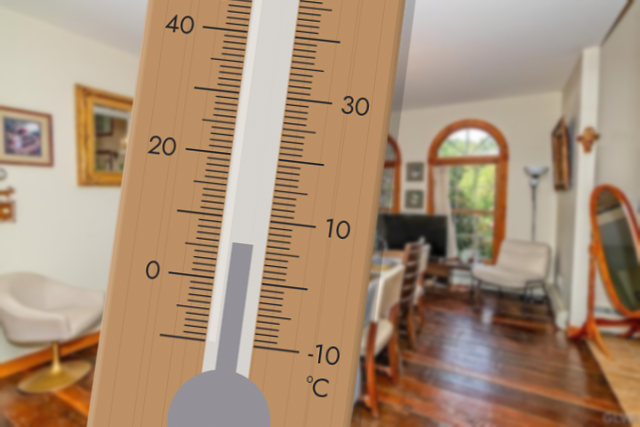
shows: 6 °C
